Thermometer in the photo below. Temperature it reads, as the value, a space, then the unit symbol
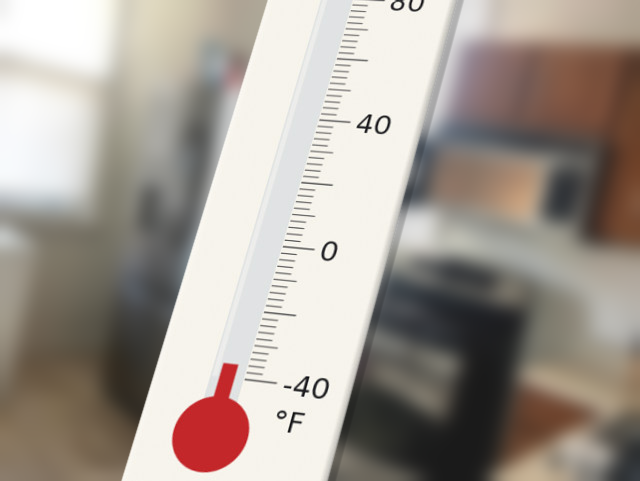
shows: -36 °F
